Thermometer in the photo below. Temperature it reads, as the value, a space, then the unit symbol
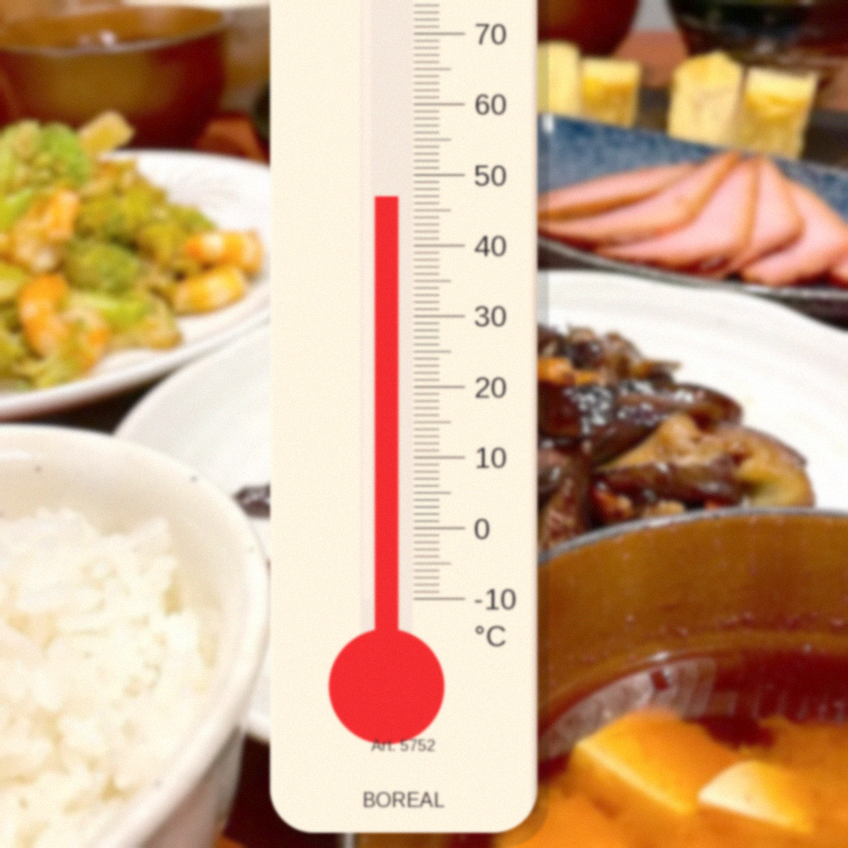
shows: 47 °C
